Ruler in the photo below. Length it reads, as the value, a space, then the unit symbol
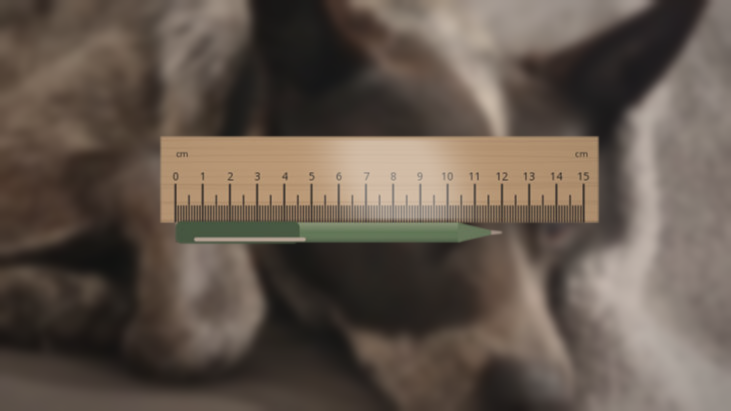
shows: 12 cm
